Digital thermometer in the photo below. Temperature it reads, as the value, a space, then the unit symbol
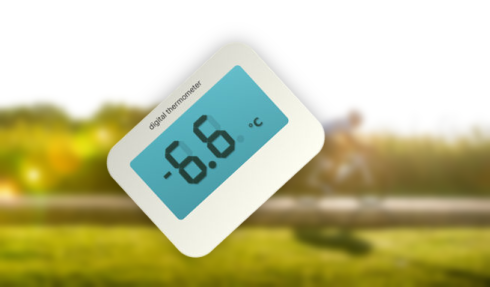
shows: -6.6 °C
